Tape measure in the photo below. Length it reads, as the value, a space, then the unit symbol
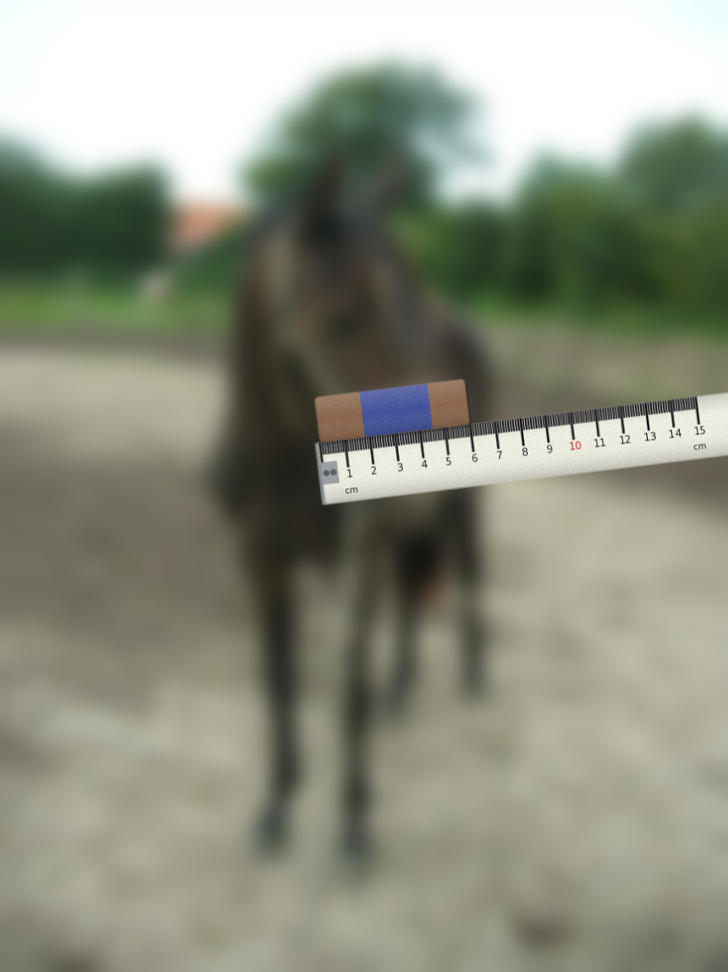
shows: 6 cm
